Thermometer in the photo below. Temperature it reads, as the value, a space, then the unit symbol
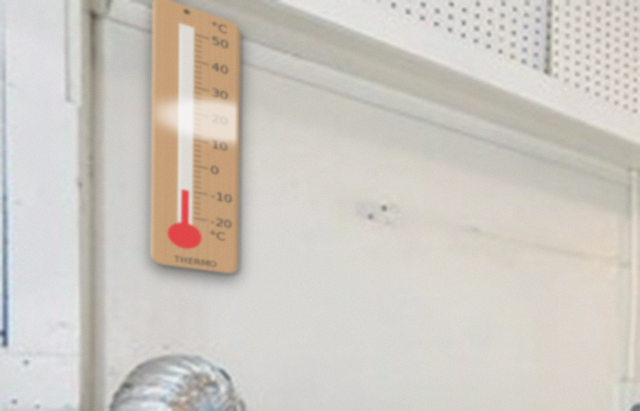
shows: -10 °C
